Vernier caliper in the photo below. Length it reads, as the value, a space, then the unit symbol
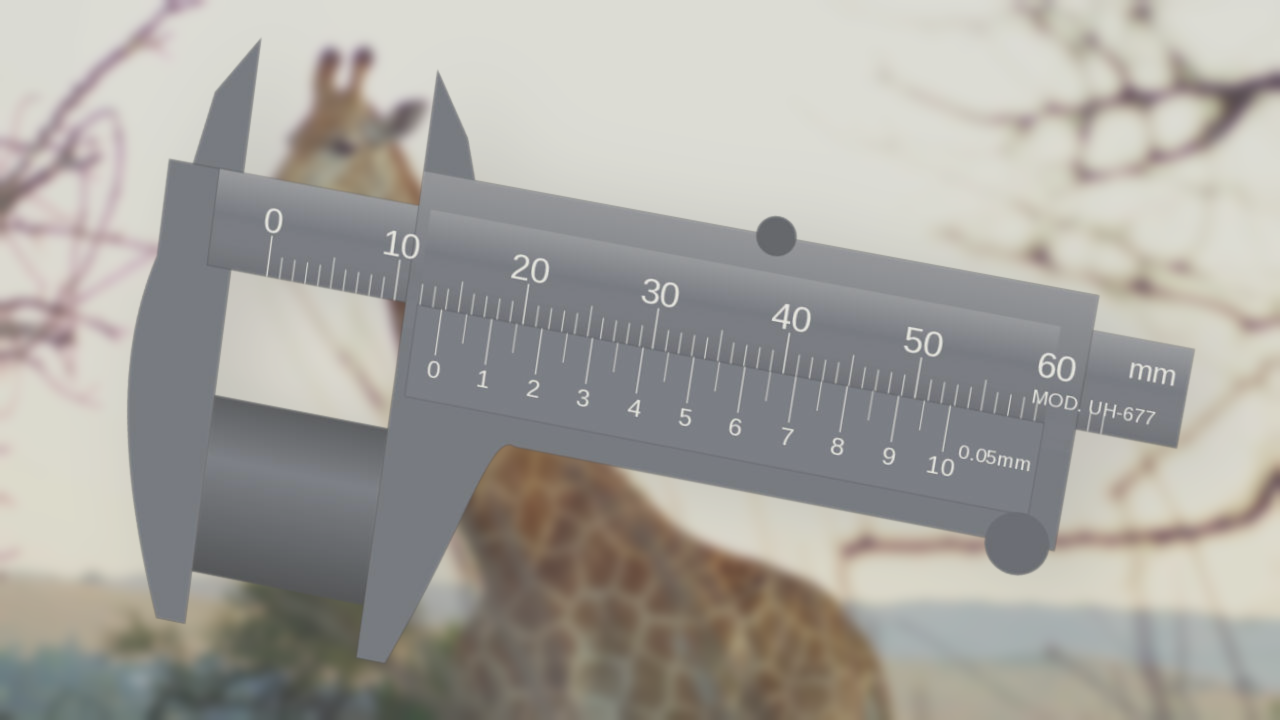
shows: 13.7 mm
